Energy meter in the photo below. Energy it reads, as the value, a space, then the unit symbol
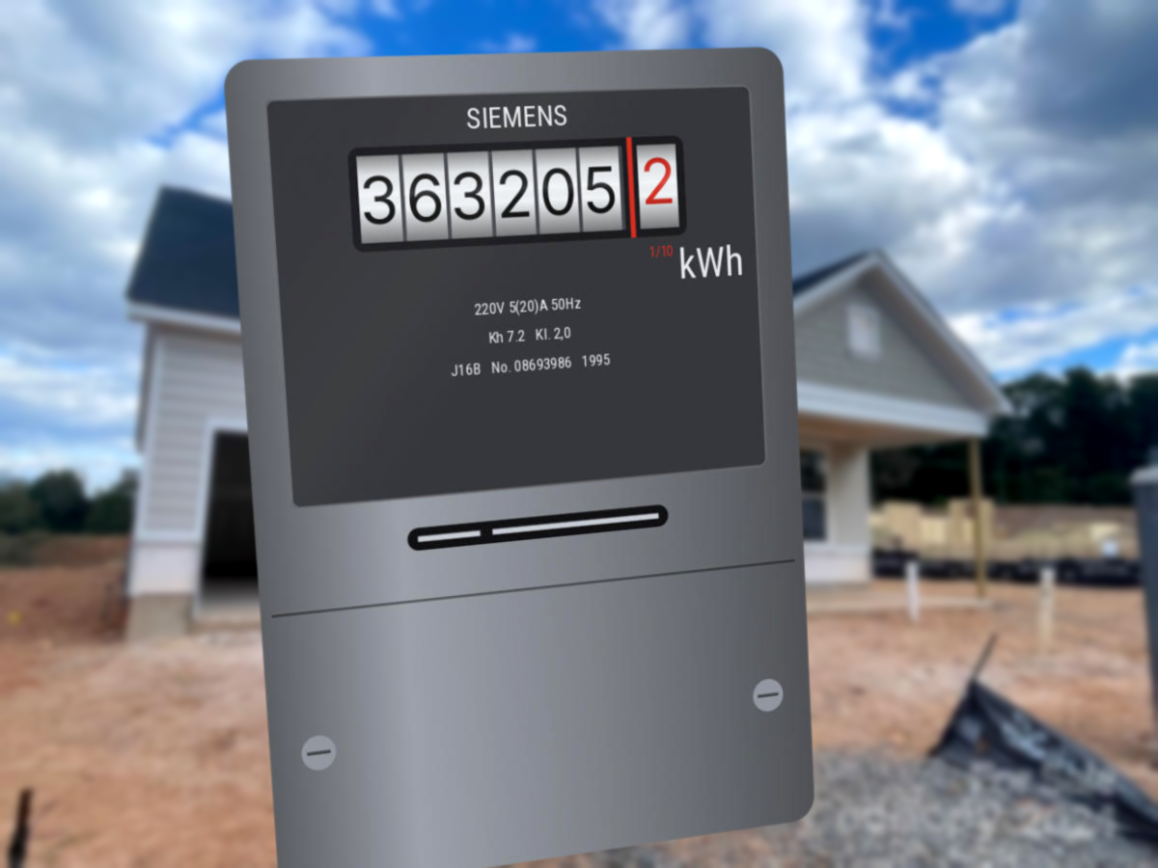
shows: 363205.2 kWh
